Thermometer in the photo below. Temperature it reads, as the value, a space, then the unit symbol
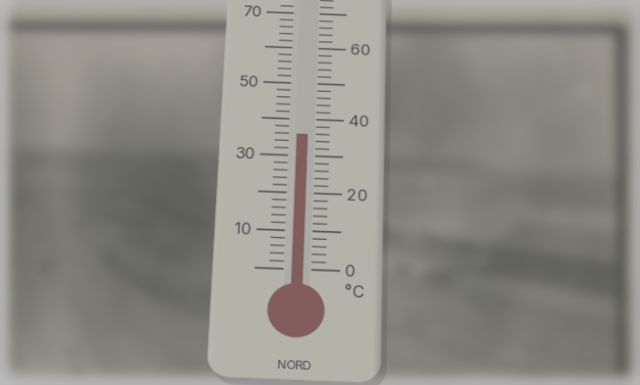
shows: 36 °C
